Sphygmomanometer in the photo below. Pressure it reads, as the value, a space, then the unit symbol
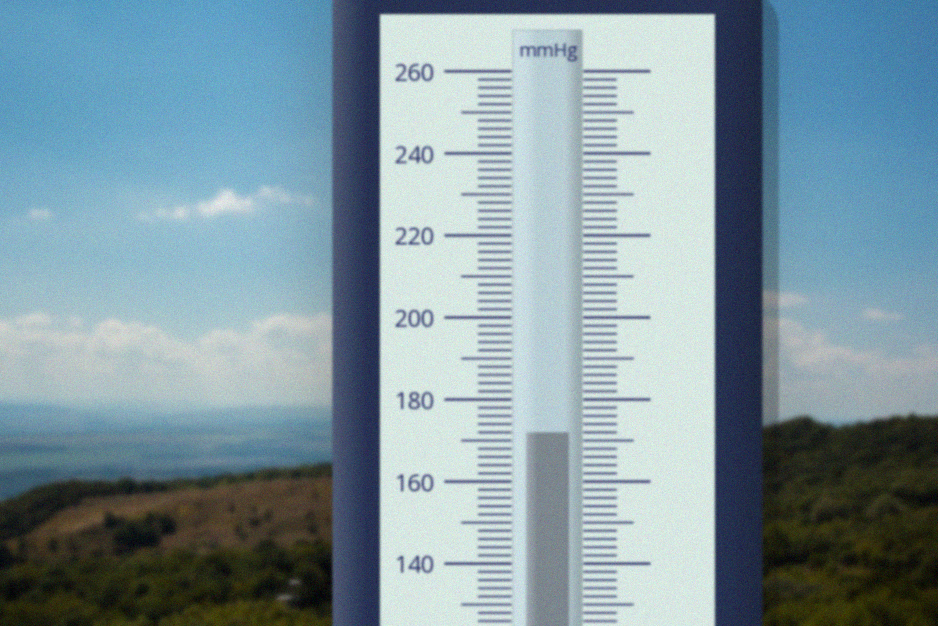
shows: 172 mmHg
